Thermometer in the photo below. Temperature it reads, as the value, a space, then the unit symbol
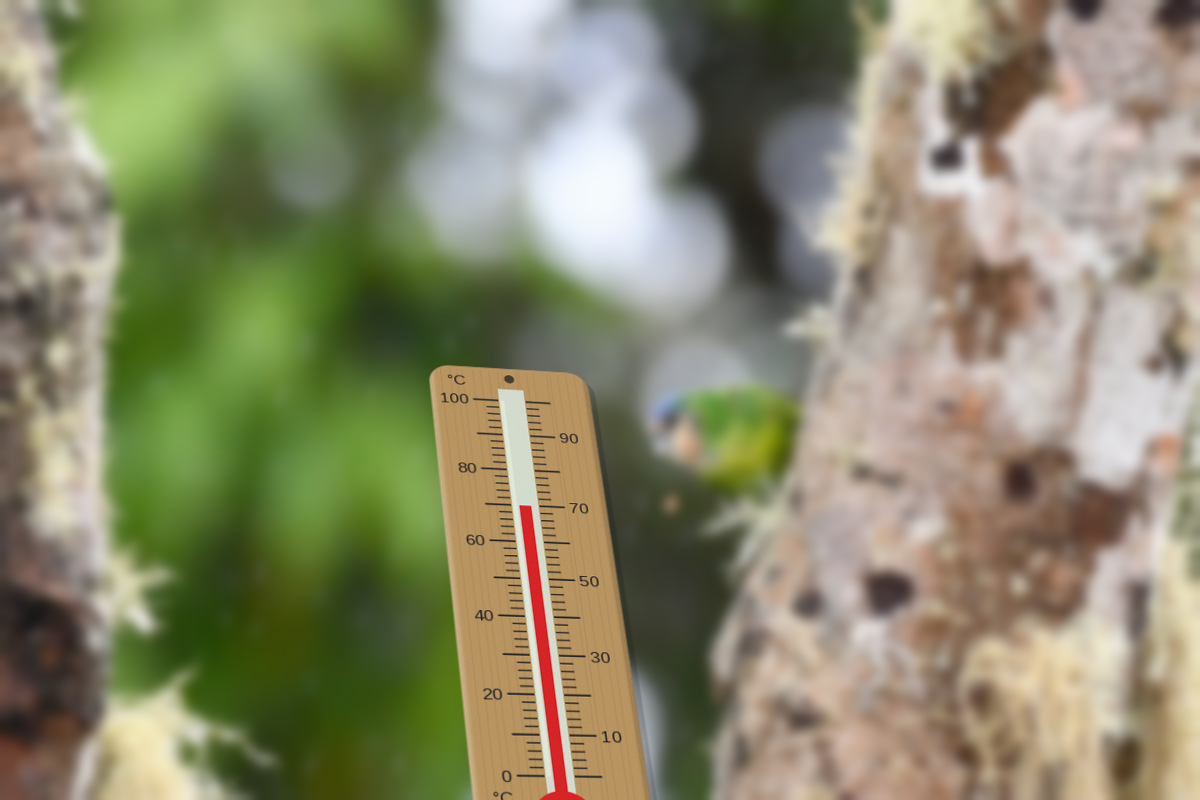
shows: 70 °C
